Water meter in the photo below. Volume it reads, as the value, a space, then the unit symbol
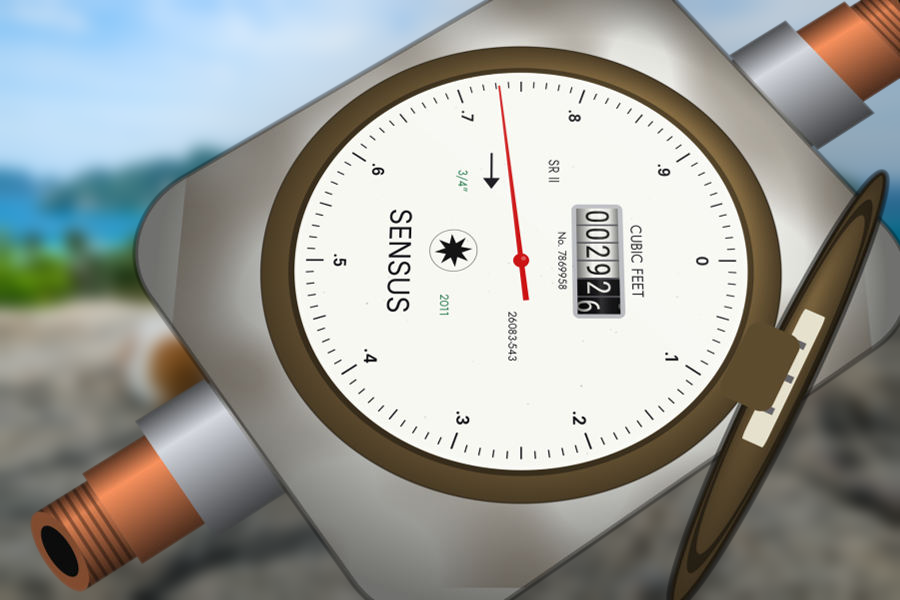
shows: 2925.73 ft³
